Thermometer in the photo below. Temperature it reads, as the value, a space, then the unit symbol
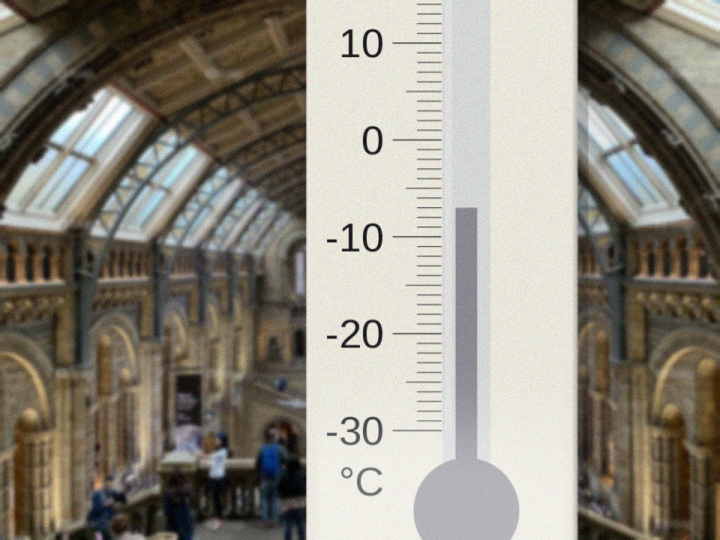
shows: -7 °C
